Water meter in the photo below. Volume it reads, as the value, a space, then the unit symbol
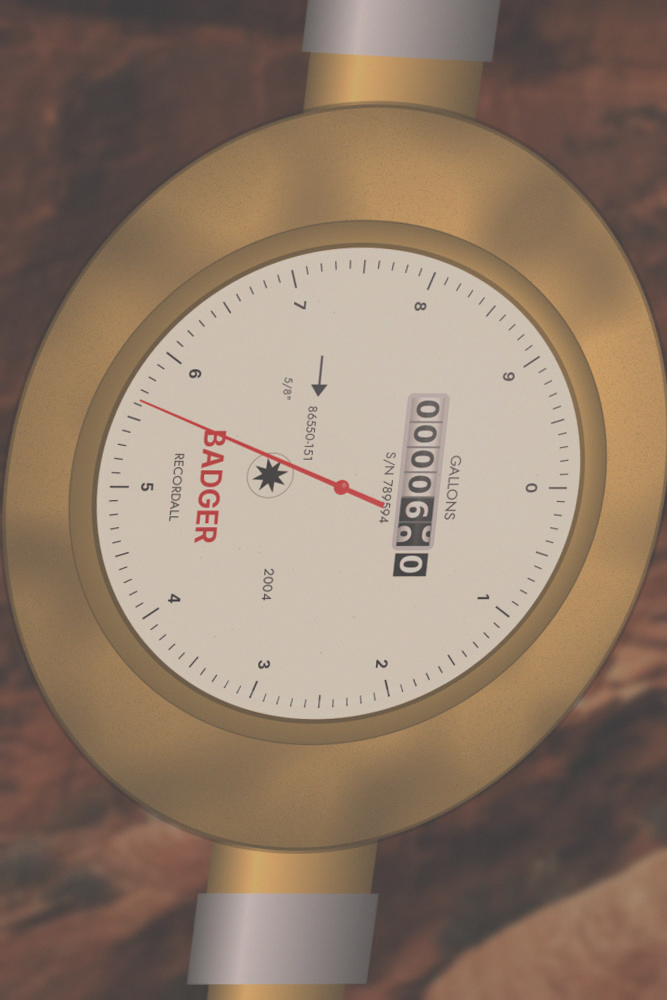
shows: 685.6 gal
